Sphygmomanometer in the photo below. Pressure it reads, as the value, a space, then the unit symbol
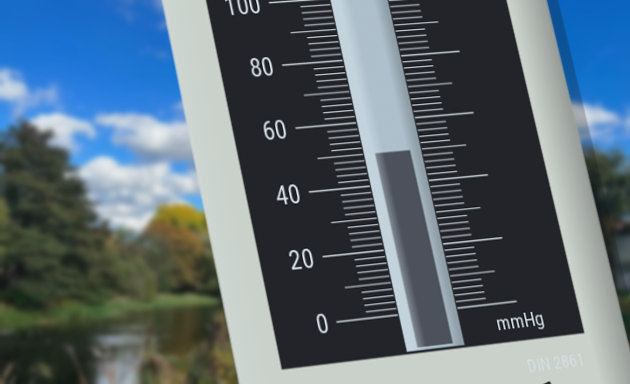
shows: 50 mmHg
